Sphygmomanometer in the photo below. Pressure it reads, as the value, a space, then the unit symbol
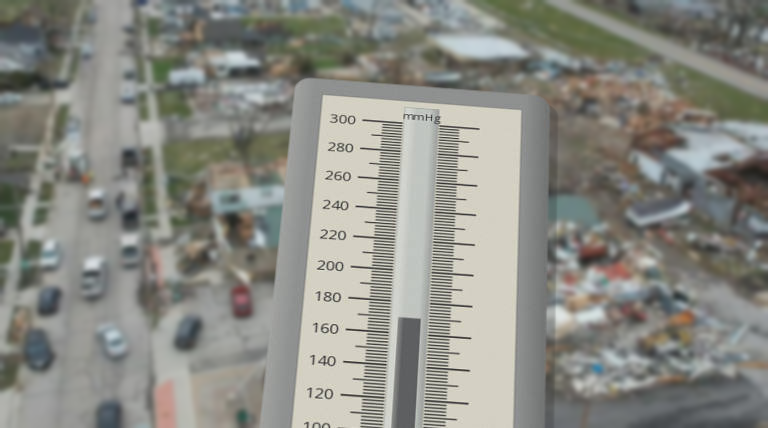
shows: 170 mmHg
